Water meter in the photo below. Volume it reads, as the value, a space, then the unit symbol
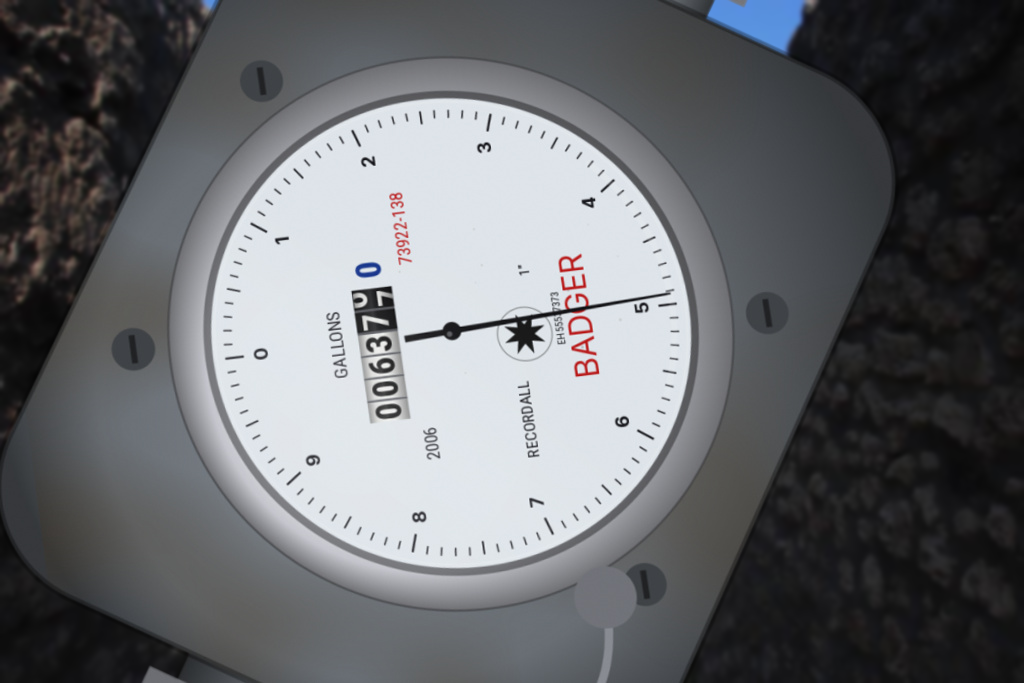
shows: 63764.9 gal
